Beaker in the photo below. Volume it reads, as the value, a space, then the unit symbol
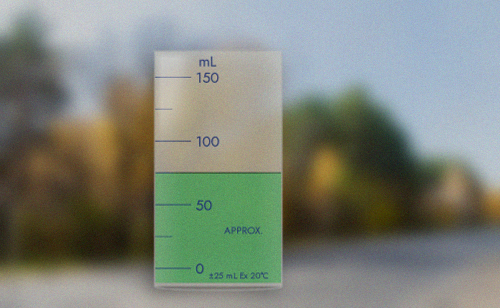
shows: 75 mL
